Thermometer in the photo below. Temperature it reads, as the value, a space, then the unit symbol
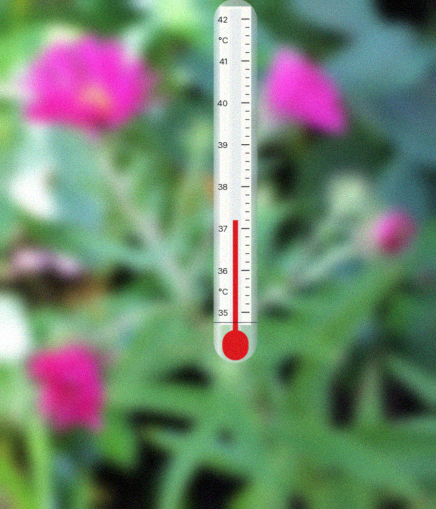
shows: 37.2 °C
